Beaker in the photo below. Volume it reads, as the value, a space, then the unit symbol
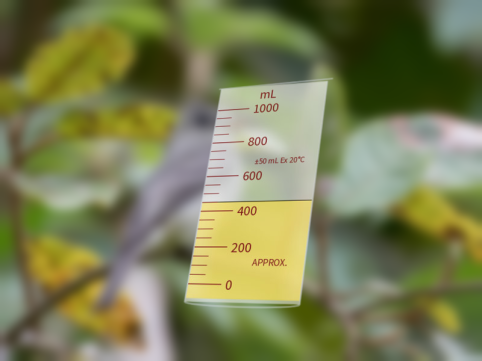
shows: 450 mL
